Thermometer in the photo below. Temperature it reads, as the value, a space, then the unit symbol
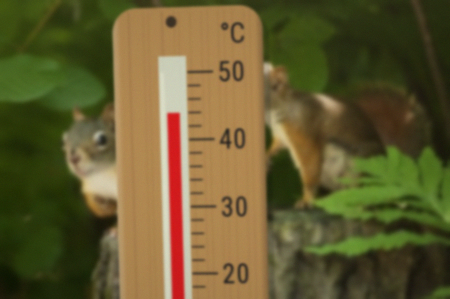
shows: 44 °C
